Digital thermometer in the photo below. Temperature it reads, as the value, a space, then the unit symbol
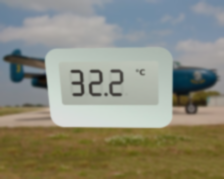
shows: 32.2 °C
